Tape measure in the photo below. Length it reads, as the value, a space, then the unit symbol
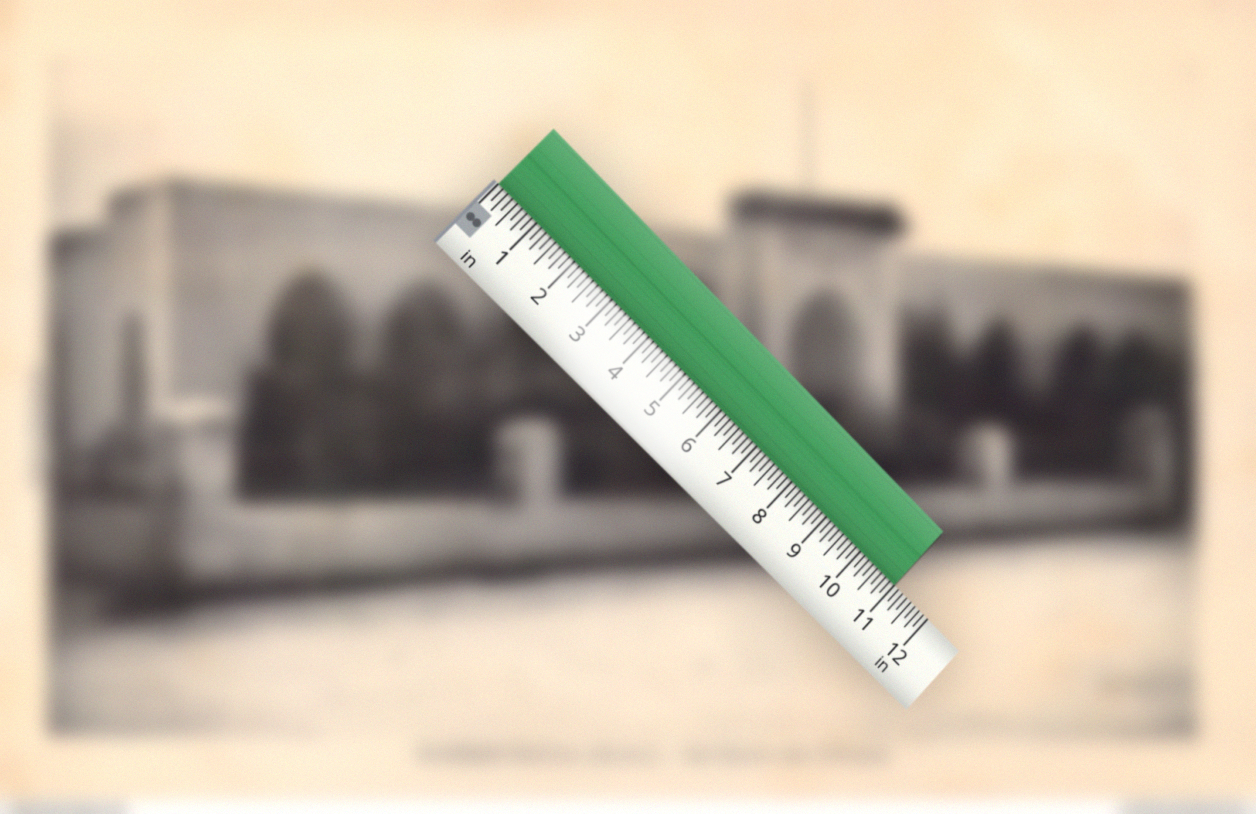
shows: 11 in
